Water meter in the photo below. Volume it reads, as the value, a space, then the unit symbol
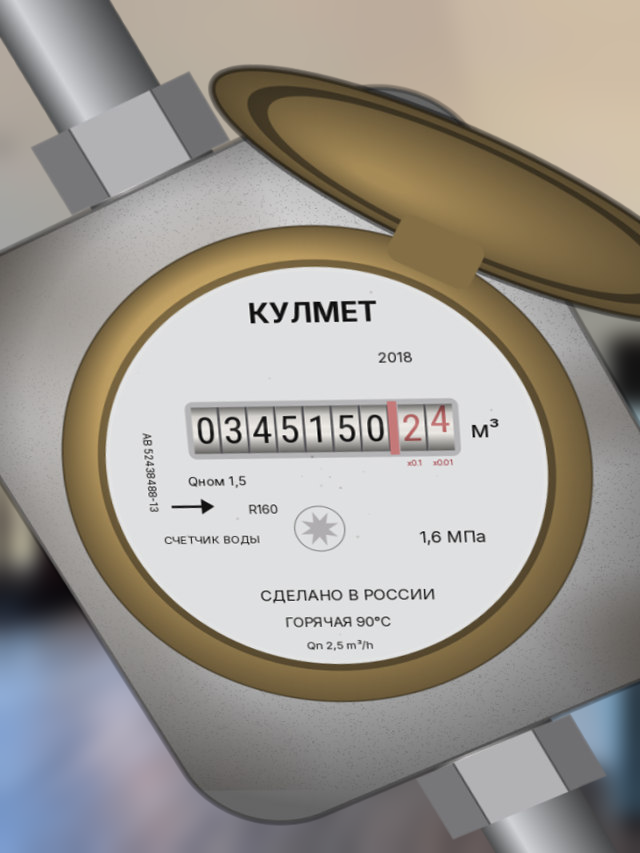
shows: 345150.24 m³
